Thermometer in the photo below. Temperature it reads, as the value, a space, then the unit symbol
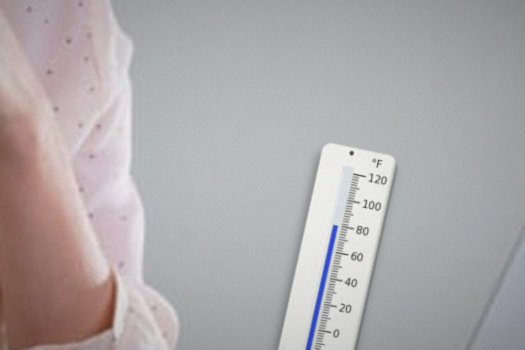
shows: 80 °F
